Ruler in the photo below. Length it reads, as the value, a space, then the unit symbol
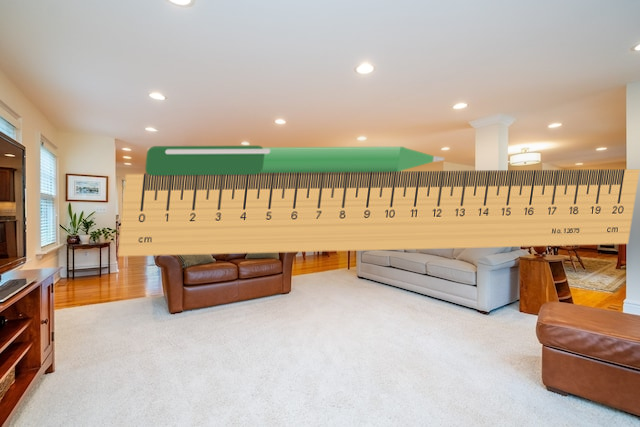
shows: 12 cm
